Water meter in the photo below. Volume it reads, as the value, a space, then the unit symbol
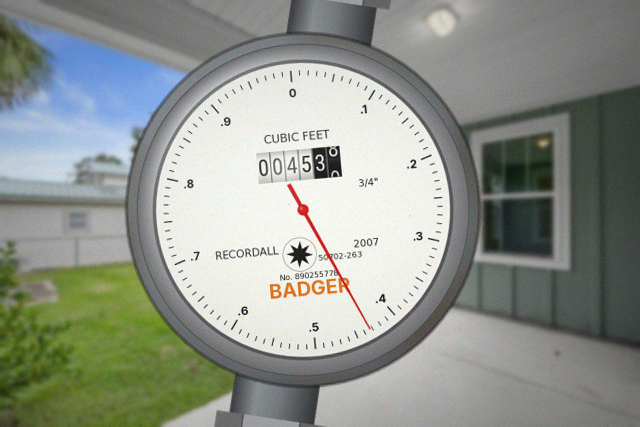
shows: 4538.43 ft³
